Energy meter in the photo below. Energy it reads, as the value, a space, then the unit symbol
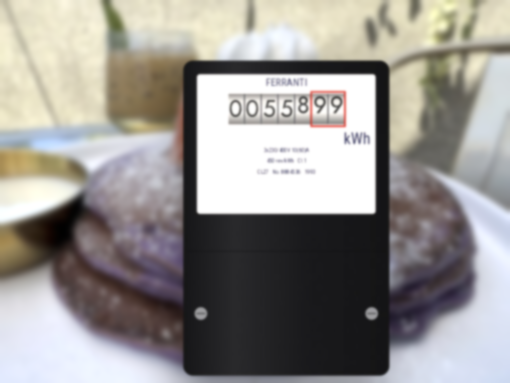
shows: 558.99 kWh
